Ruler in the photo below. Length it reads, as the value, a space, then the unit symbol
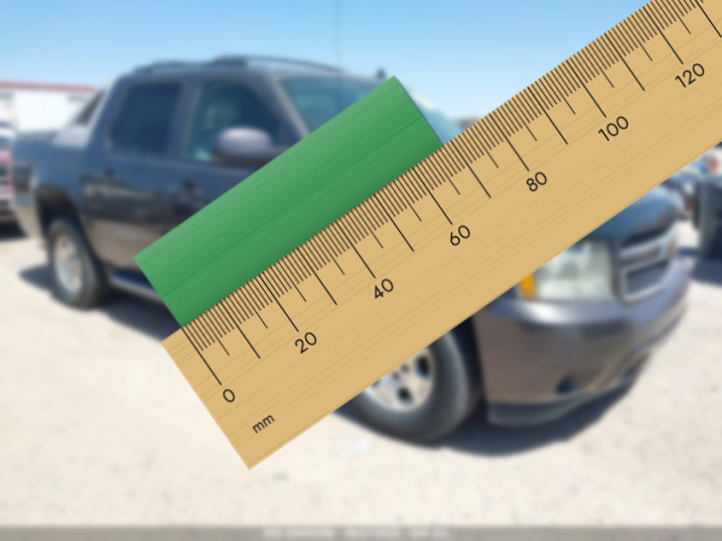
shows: 68 mm
